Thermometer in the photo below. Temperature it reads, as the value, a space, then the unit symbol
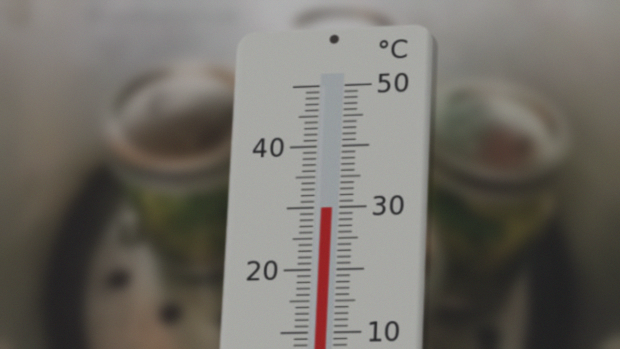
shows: 30 °C
